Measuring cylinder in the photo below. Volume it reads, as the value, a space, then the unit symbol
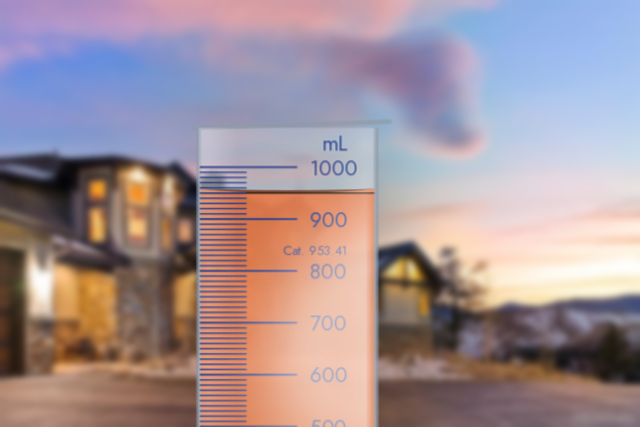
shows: 950 mL
